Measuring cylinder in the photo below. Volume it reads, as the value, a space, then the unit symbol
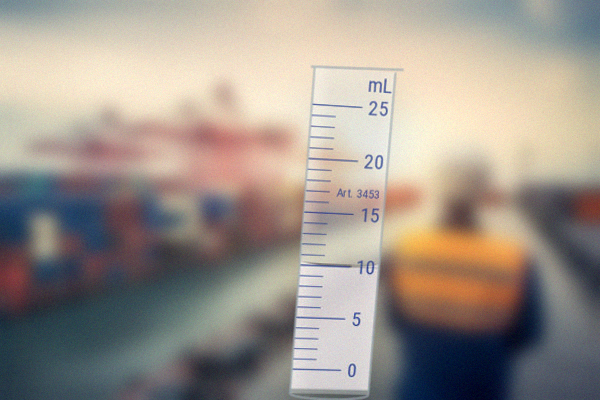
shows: 10 mL
